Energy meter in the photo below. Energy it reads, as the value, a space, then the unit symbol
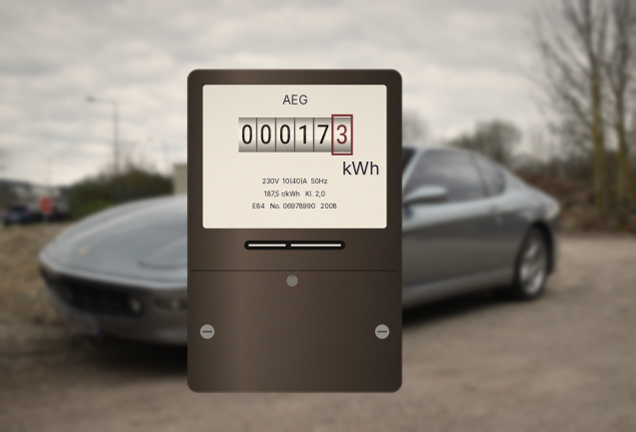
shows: 17.3 kWh
